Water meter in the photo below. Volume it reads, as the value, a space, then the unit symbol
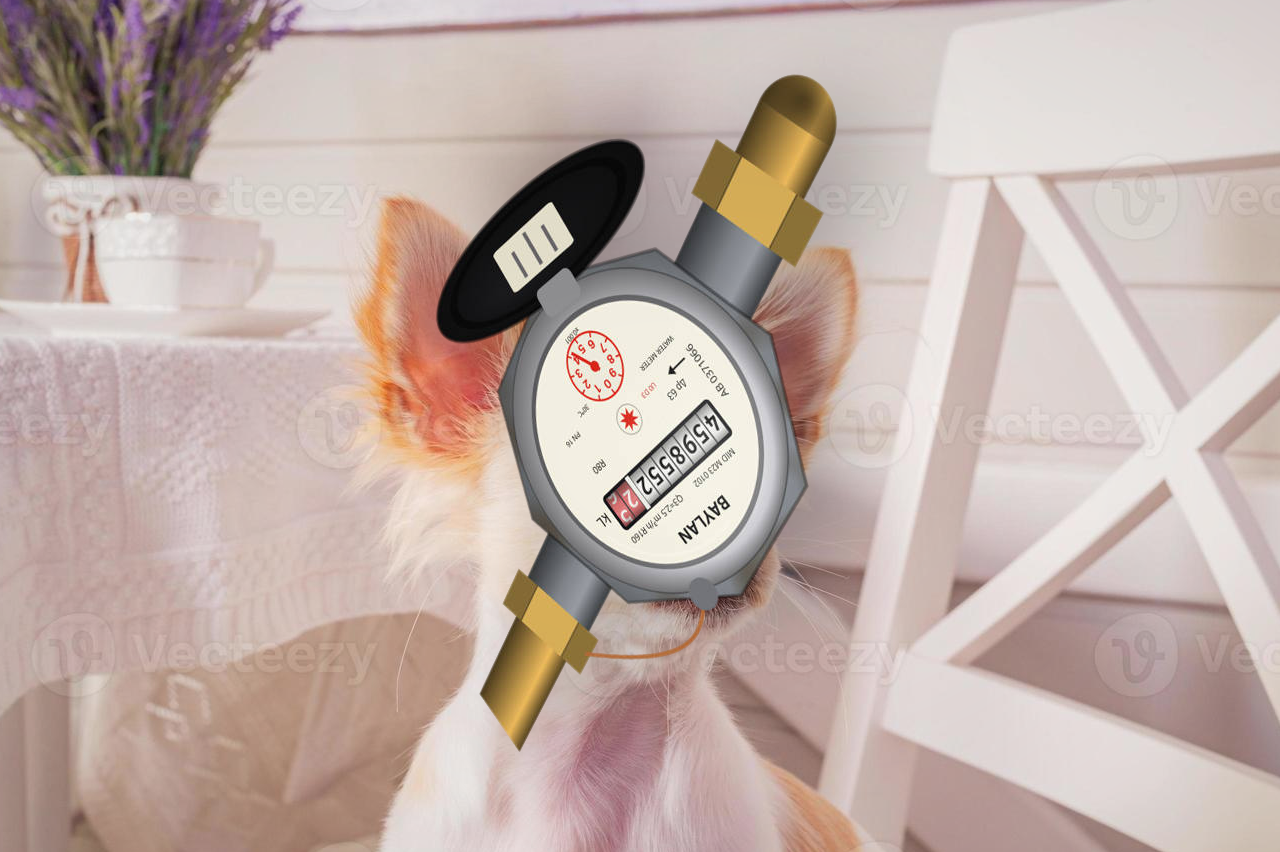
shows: 4598552.254 kL
